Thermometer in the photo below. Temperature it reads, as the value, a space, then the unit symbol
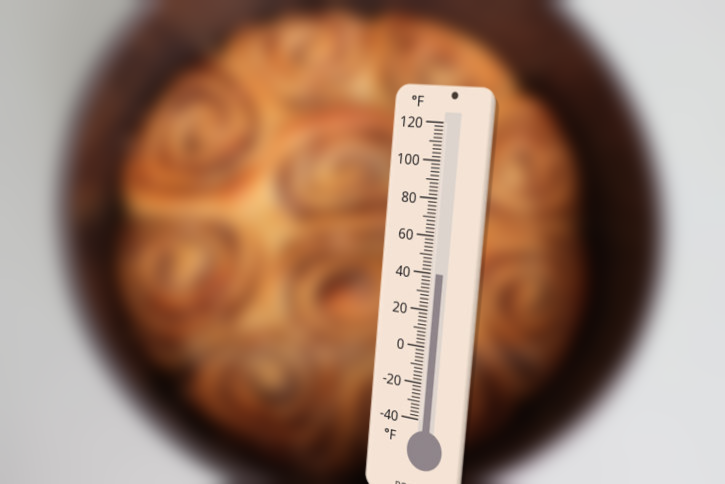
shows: 40 °F
